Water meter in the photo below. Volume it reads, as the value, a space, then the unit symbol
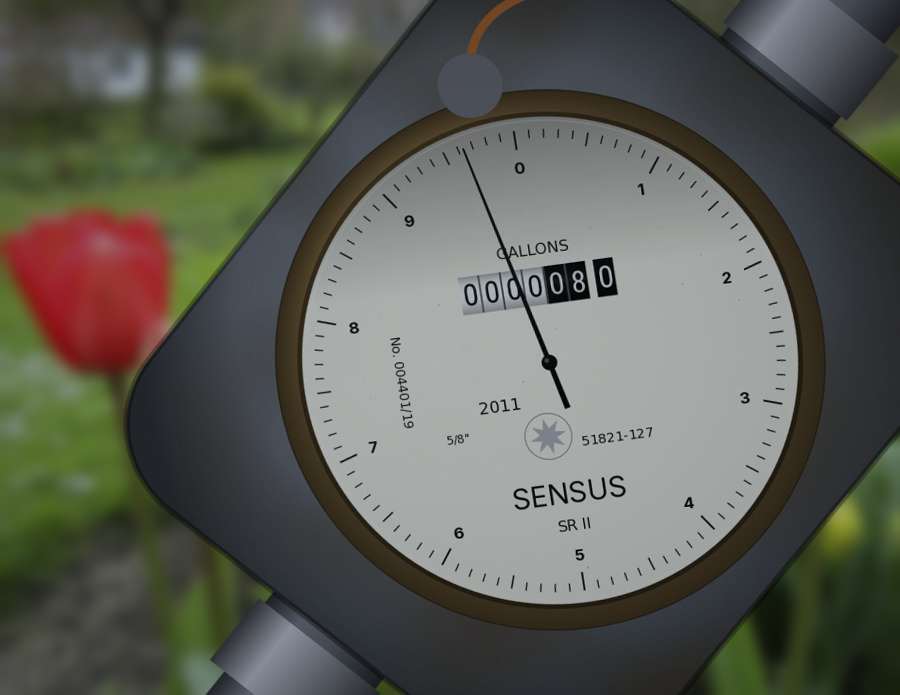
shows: 79.6 gal
